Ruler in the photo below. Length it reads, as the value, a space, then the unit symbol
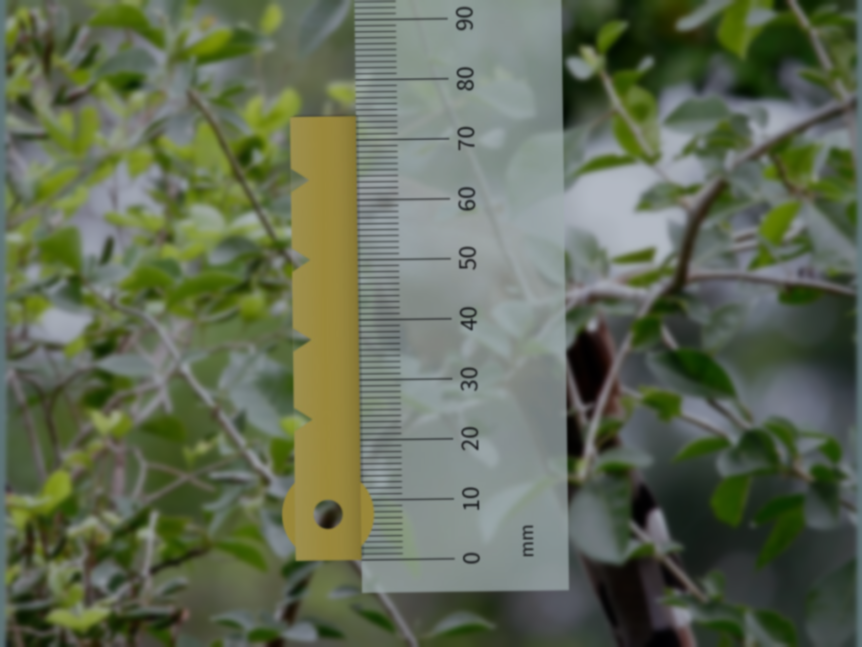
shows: 74 mm
